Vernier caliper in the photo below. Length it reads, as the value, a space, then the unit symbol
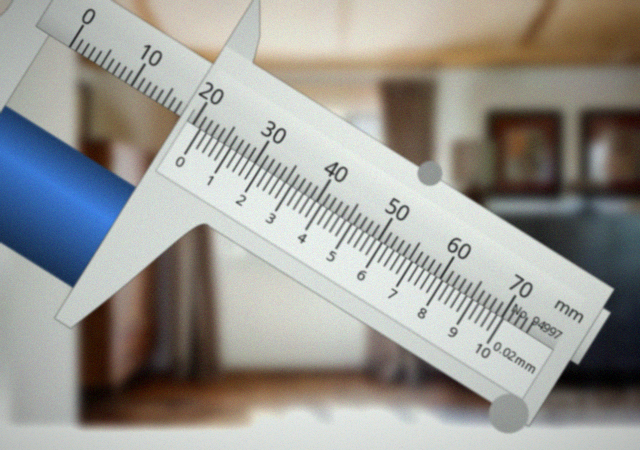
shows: 21.2 mm
